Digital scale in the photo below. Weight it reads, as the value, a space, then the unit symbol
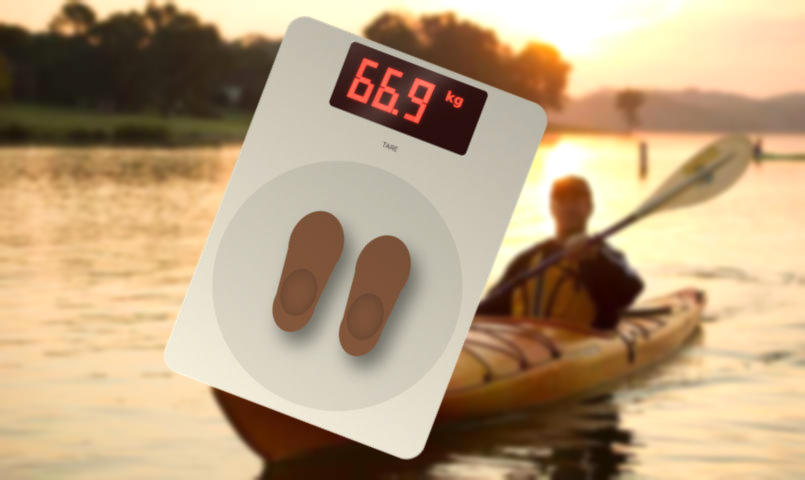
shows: 66.9 kg
